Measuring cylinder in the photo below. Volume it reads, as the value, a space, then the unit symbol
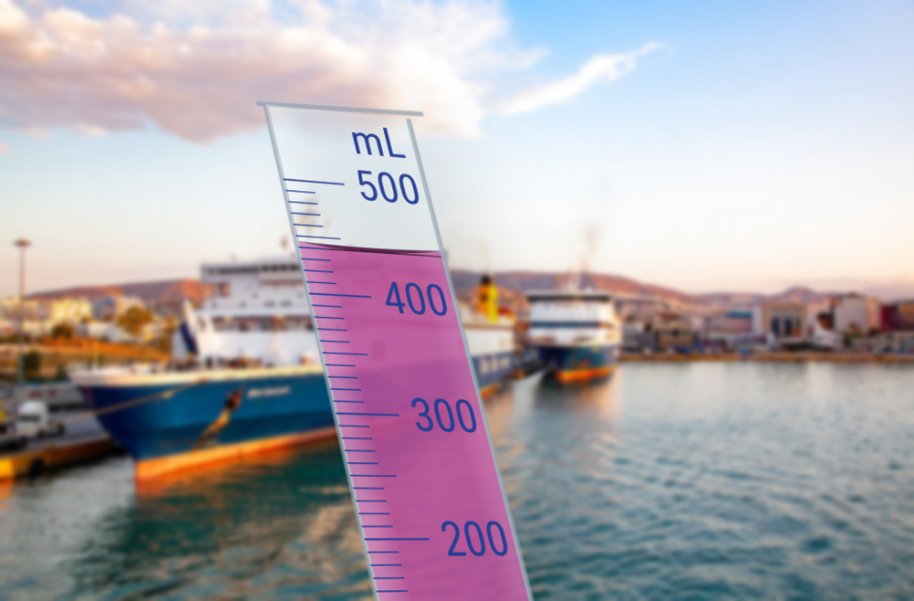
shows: 440 mL
